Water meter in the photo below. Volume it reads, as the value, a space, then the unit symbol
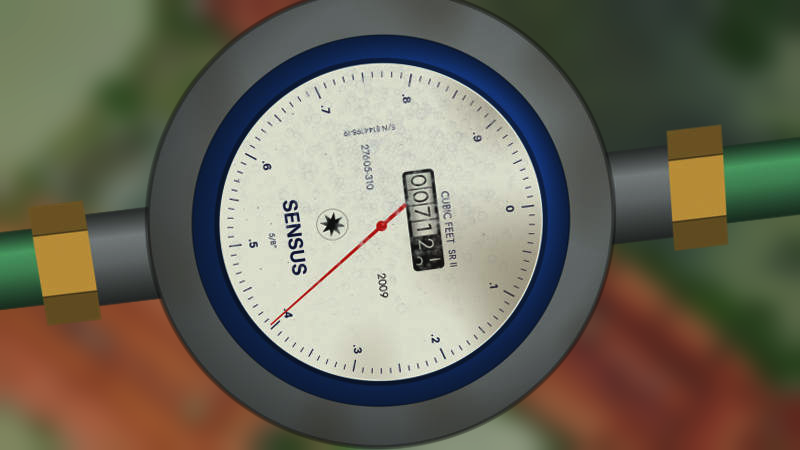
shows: 7121.40 ft³
